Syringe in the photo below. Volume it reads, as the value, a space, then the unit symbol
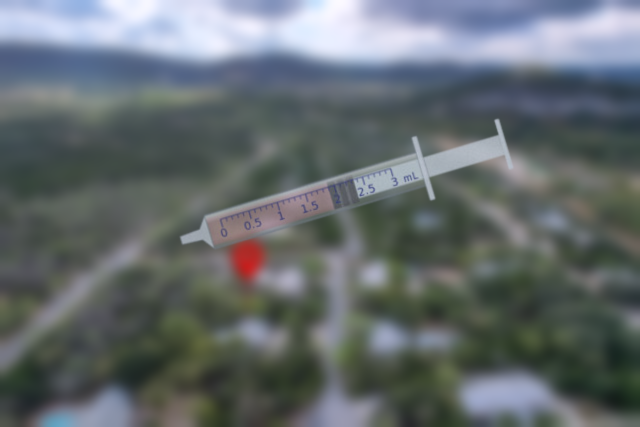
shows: 1.9 mL
